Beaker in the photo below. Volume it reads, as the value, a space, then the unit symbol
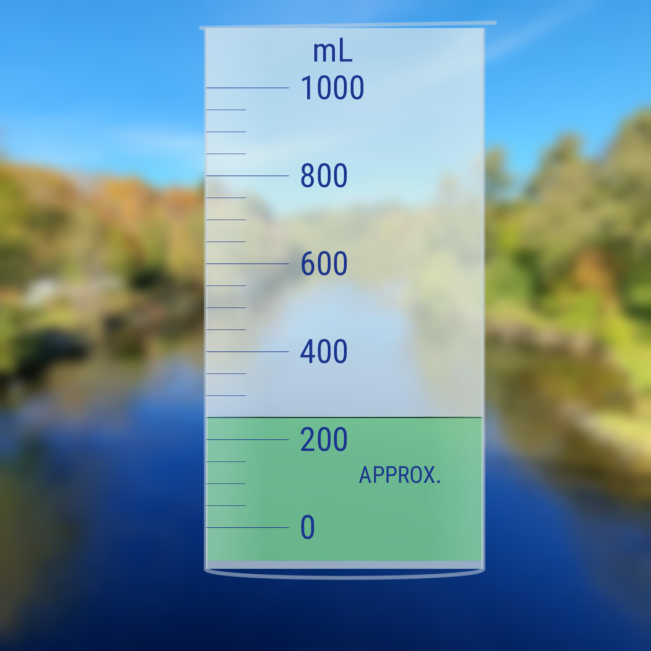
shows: 250 mL
